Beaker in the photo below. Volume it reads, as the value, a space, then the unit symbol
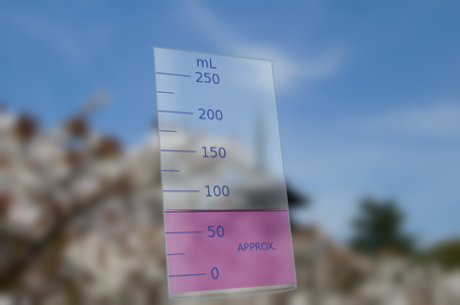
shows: 75 mL
